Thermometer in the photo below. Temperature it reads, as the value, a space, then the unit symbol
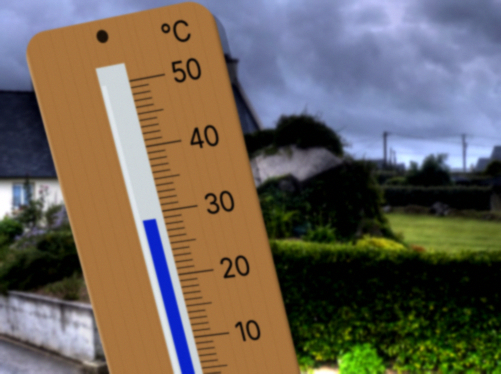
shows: 29 °C
